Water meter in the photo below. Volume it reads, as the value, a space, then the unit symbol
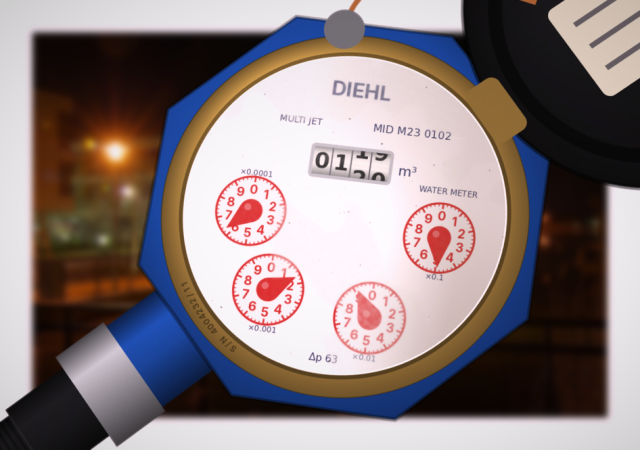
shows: 119.4916 m³
